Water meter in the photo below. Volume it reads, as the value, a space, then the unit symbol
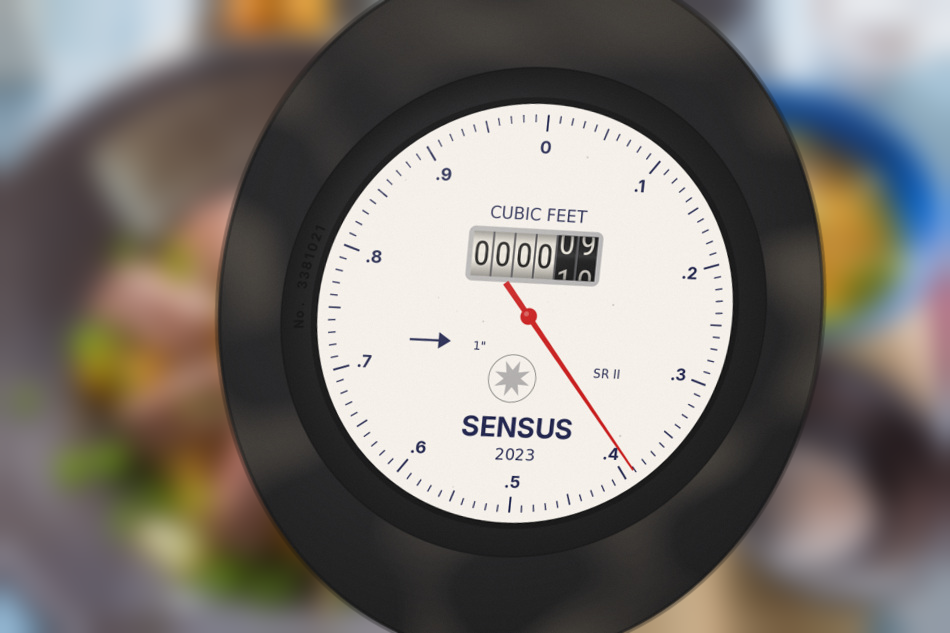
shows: 9.39 ft³
